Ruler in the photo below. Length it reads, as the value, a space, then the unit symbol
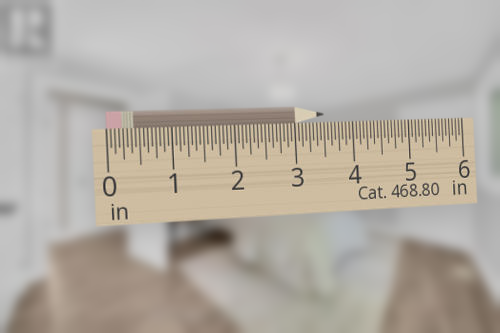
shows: 3.5 in
